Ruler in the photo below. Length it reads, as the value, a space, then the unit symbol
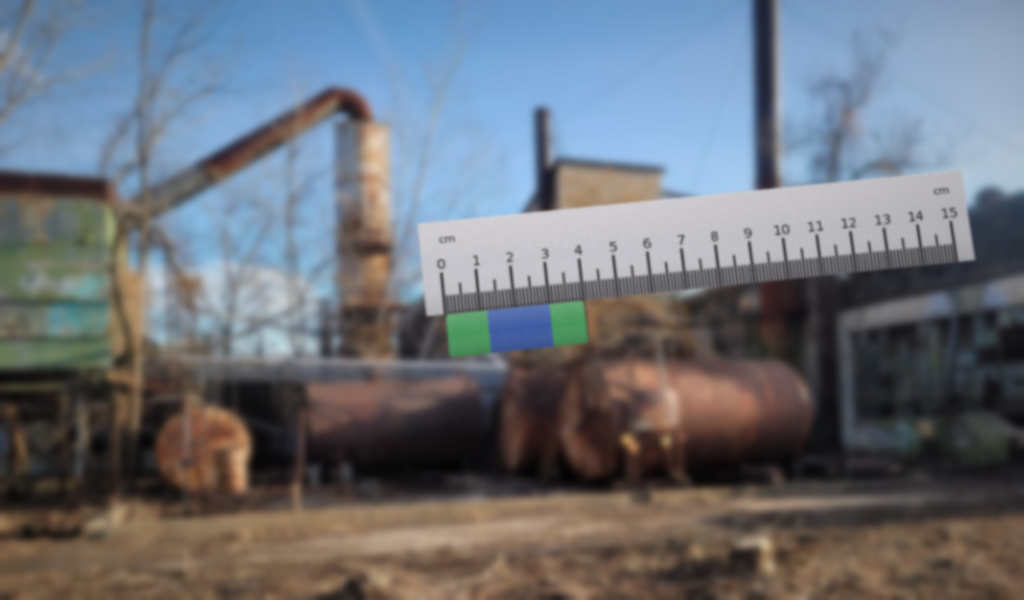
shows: 4 cm
